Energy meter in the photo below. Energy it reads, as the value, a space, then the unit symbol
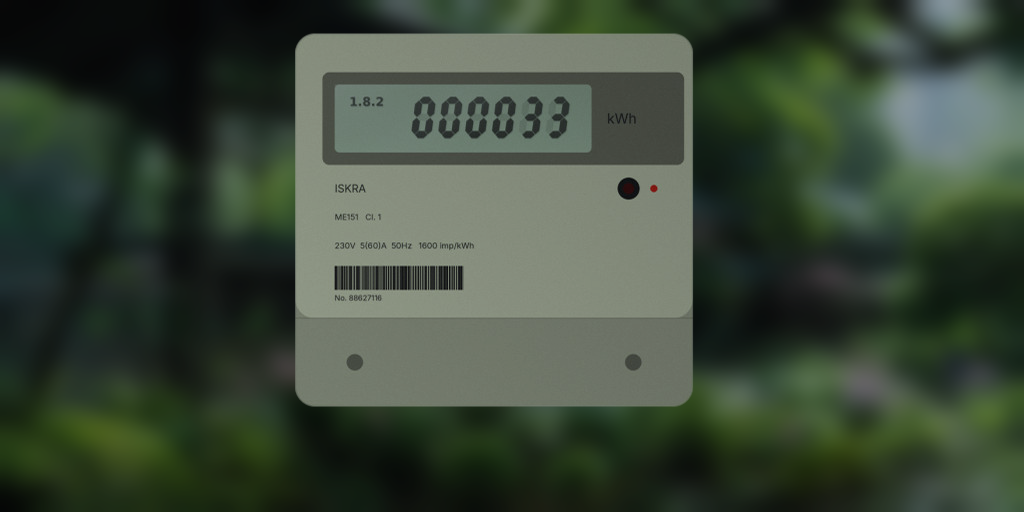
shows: 33 kWh
